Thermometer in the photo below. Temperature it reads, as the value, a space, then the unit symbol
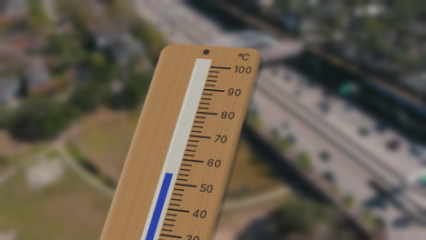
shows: 54 °C
